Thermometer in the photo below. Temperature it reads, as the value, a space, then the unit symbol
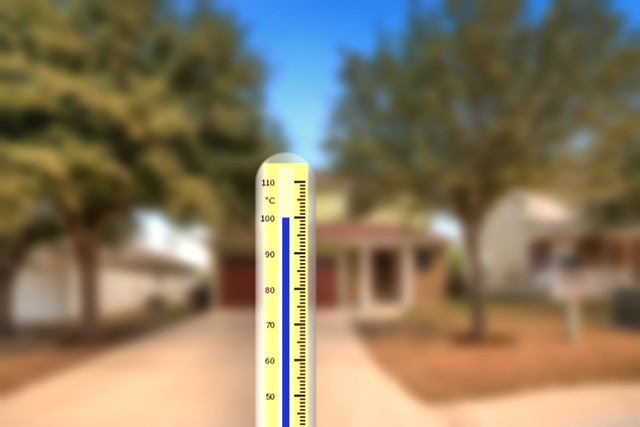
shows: 100 °C
